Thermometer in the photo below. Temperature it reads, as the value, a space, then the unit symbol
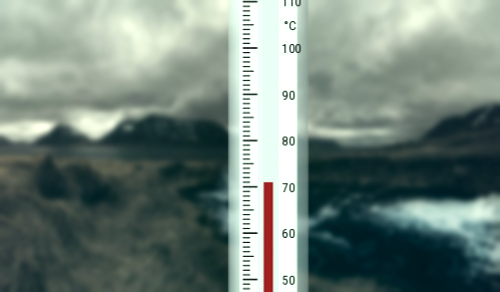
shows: 71 °C
